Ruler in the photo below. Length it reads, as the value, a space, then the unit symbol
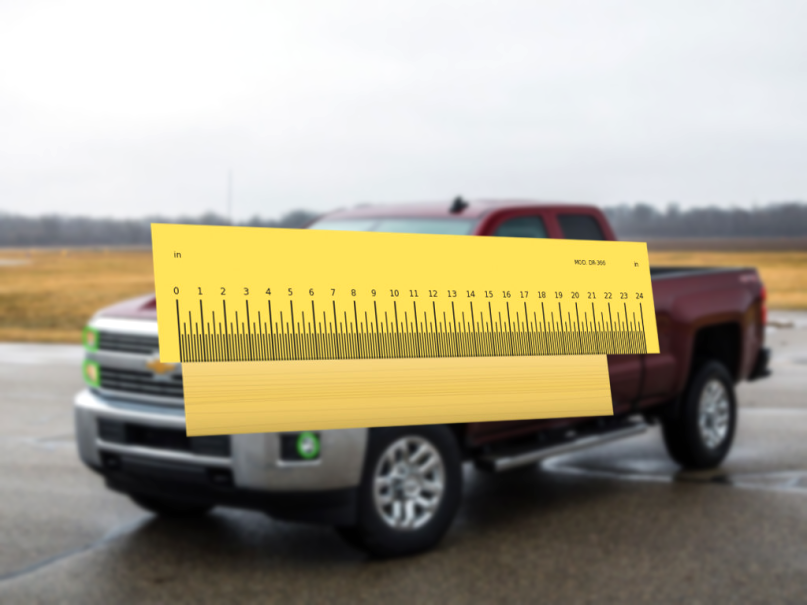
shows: 21.5 in
